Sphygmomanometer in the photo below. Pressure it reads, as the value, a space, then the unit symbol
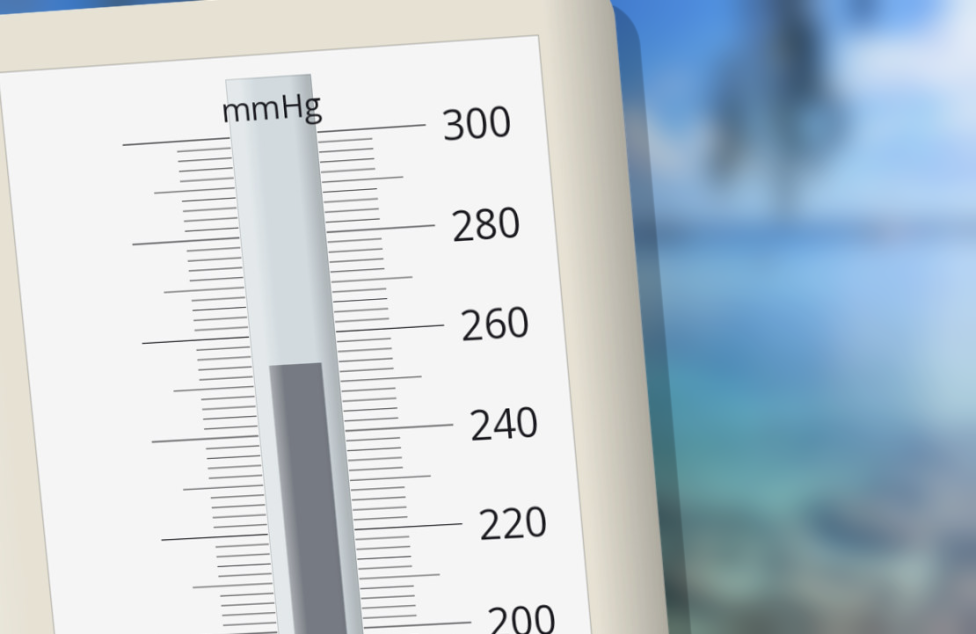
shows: 254 mmHg
